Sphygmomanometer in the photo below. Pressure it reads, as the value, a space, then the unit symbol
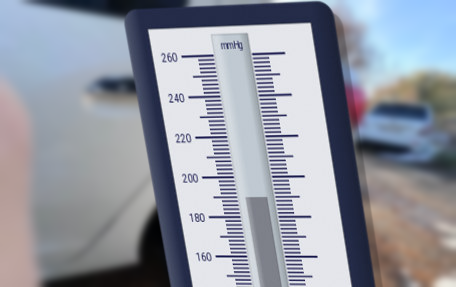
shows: 190 mmHg
